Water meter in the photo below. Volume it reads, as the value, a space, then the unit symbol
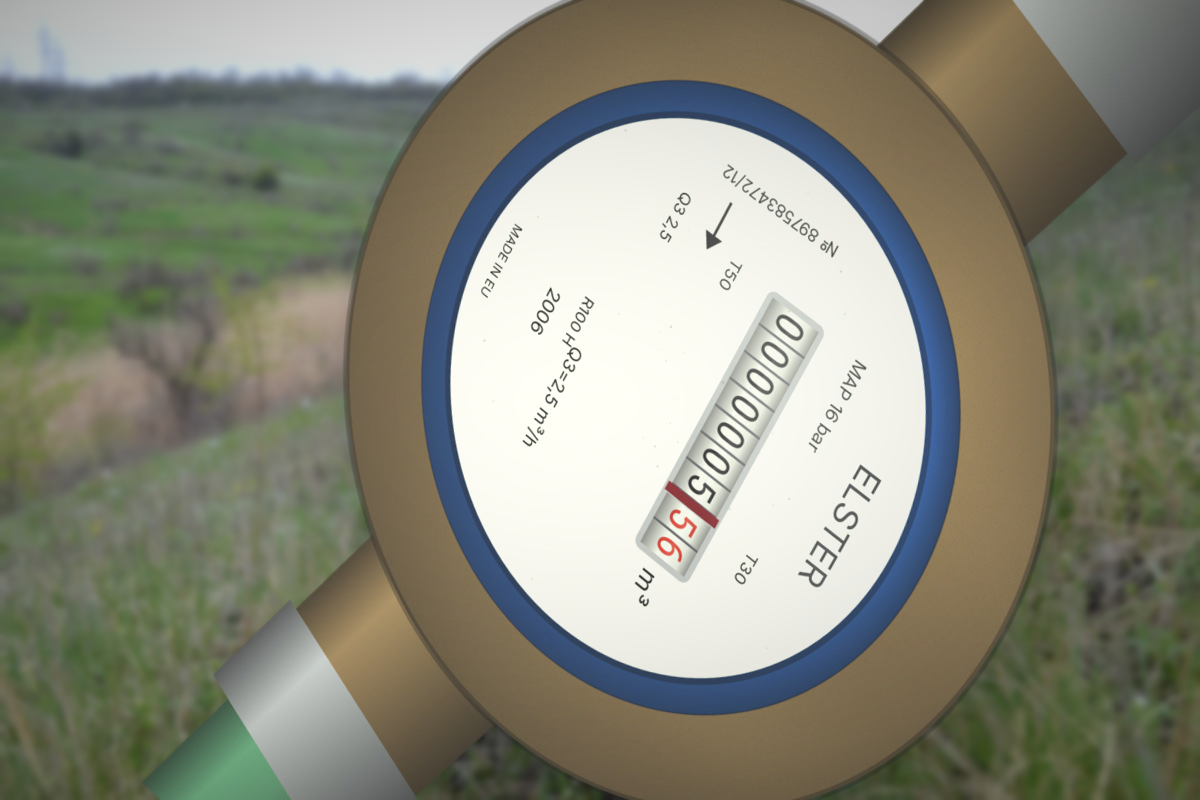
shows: 5.56 m³
